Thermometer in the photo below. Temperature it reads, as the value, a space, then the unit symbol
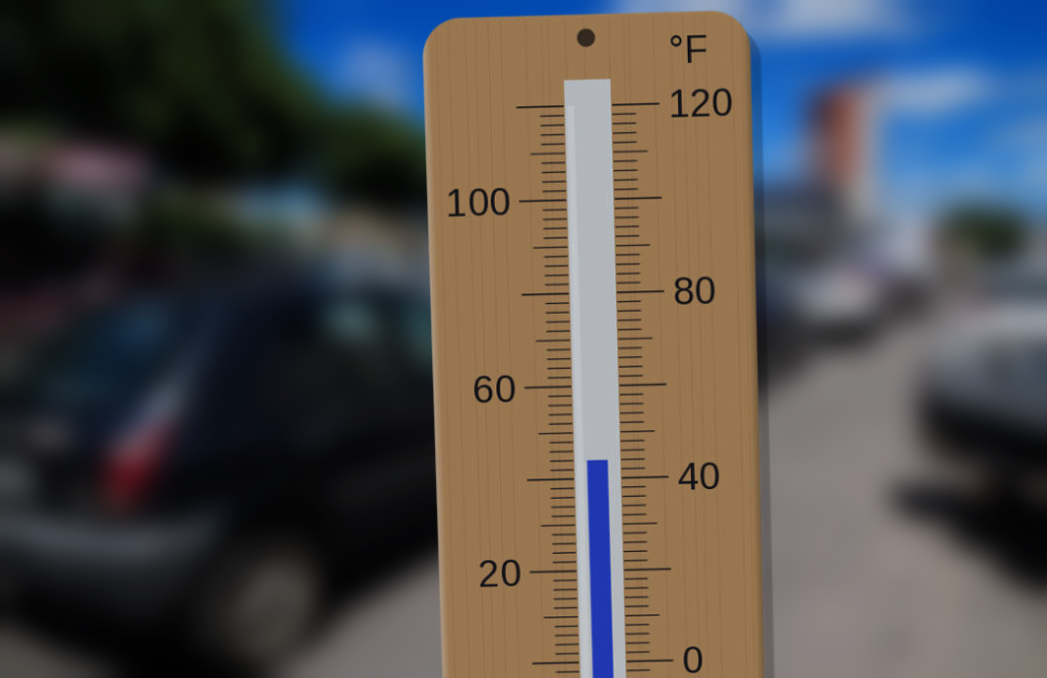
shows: 44 °F
